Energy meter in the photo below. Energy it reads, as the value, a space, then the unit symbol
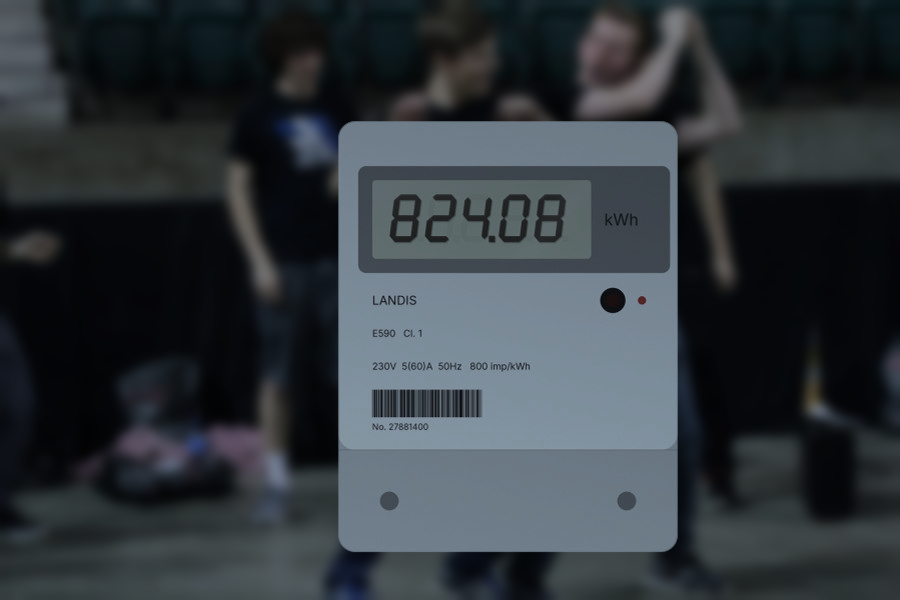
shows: 824.08 kWh
